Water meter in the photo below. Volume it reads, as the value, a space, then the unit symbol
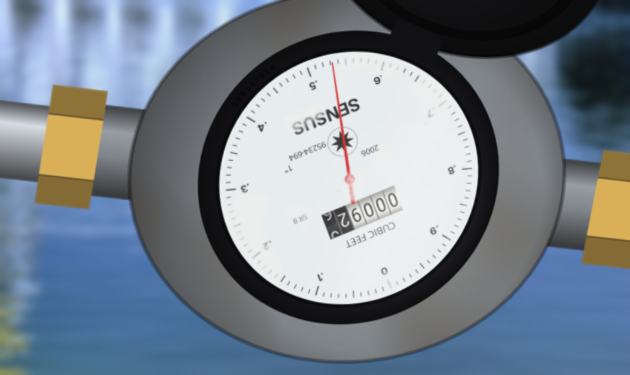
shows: 925.53 ft³
